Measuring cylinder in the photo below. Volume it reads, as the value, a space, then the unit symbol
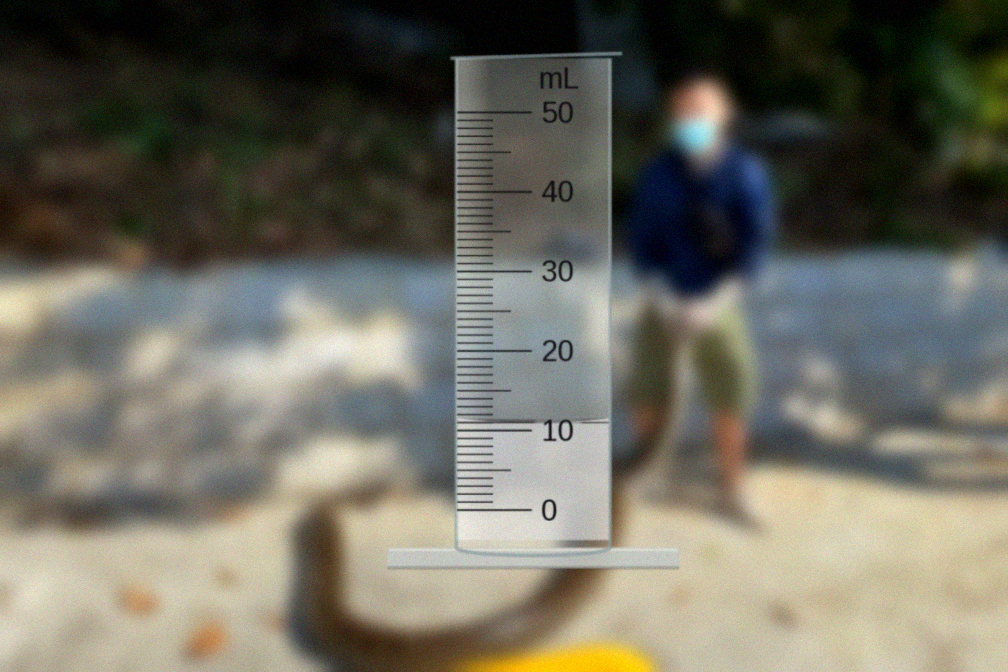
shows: 11 mL
